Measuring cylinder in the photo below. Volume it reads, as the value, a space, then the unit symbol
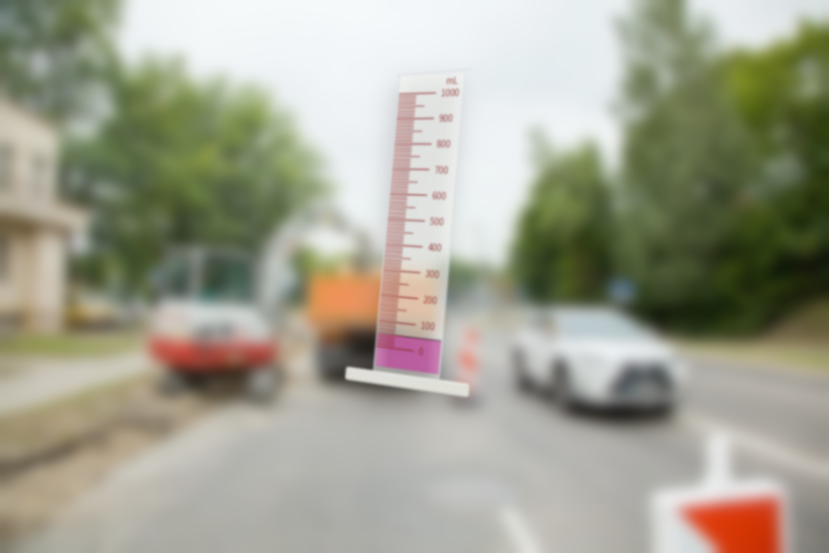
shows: 50 mL
